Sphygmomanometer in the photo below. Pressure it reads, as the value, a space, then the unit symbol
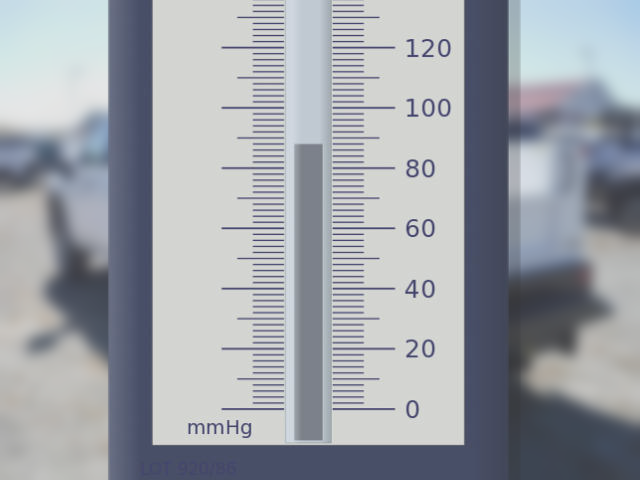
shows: 88 mmHg
